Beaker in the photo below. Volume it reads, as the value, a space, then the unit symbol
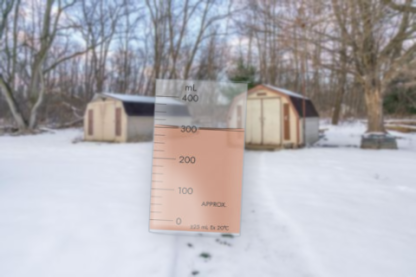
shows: 300 mL
